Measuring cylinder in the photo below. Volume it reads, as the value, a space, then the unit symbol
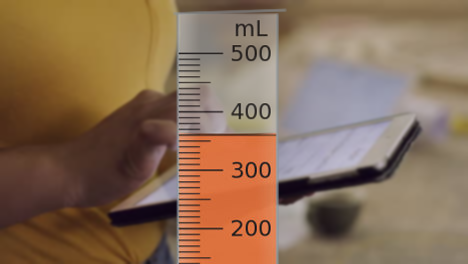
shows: 360 mL
